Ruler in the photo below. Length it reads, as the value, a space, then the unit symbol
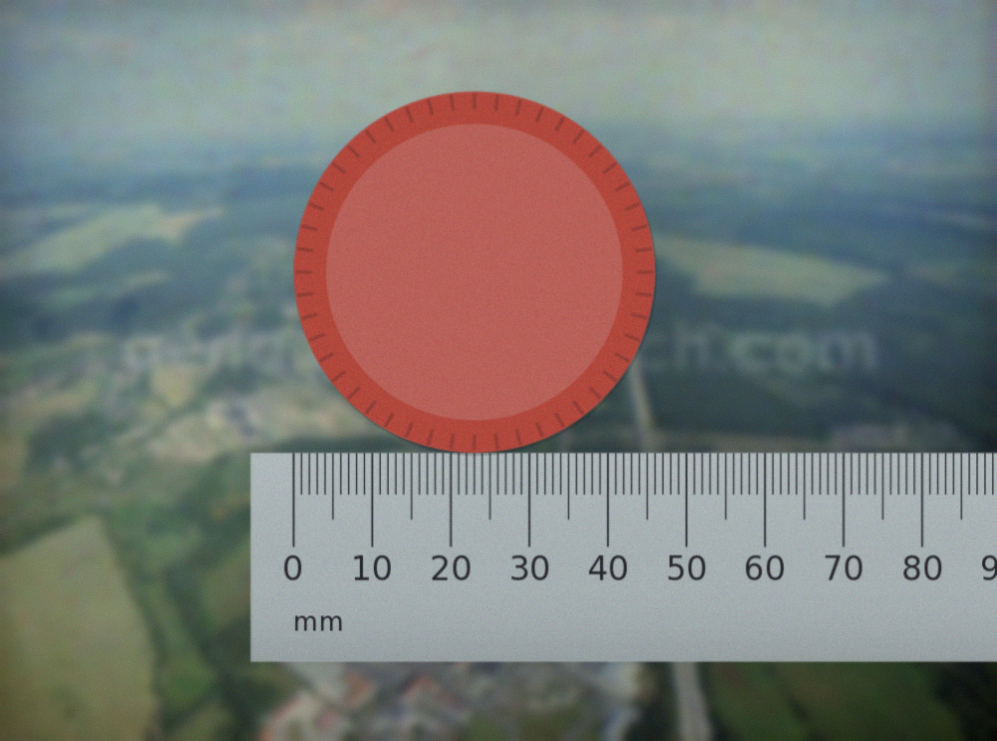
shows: 46 mm
